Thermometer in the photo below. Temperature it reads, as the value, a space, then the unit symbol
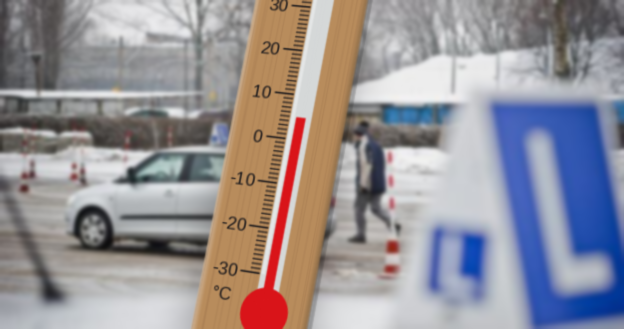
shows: 5 °C
